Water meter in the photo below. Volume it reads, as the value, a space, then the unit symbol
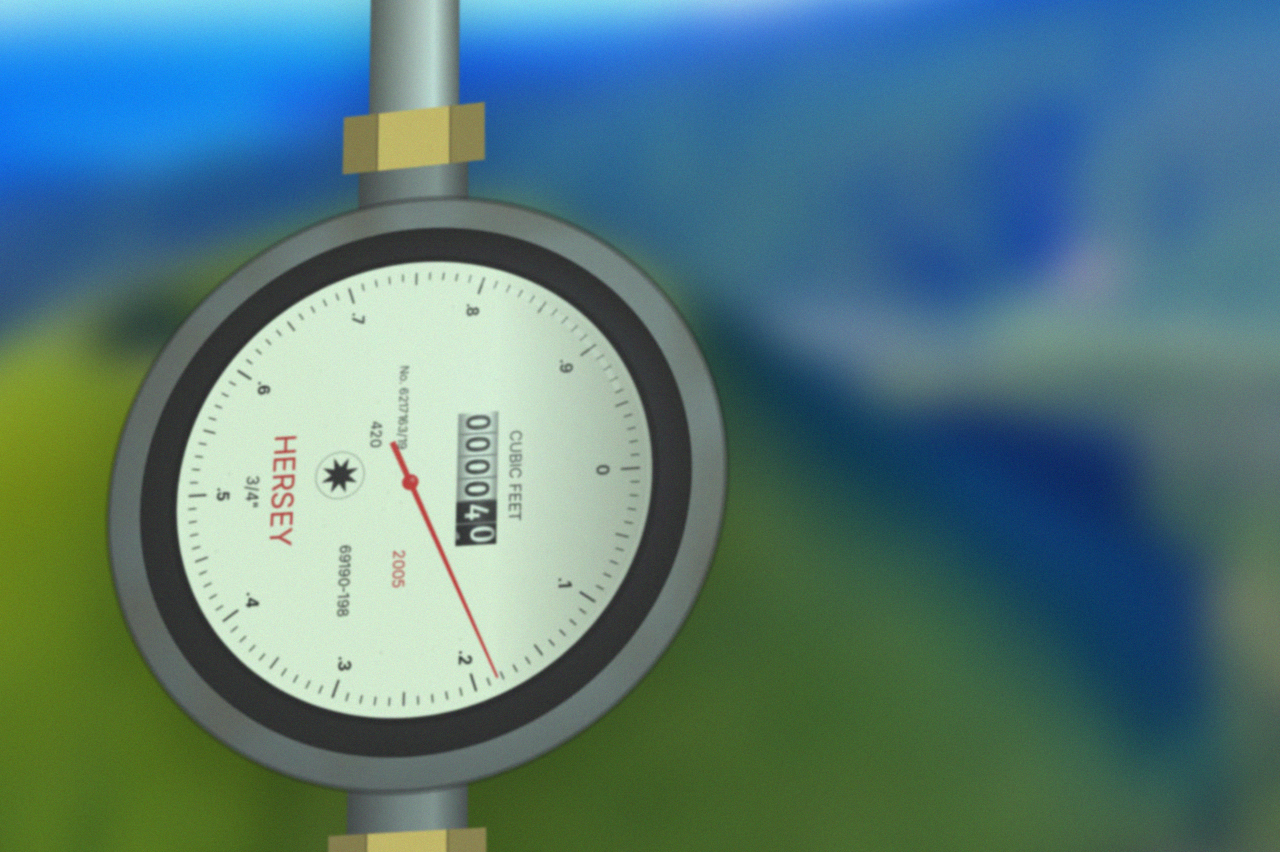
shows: 40.18 ft³
